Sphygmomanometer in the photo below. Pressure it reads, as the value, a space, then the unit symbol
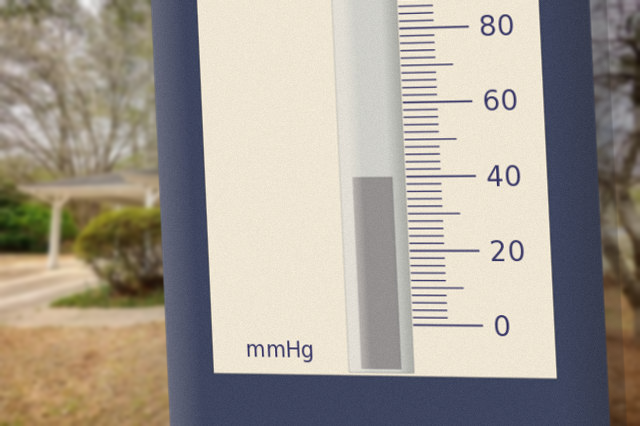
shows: 40 mmHg
